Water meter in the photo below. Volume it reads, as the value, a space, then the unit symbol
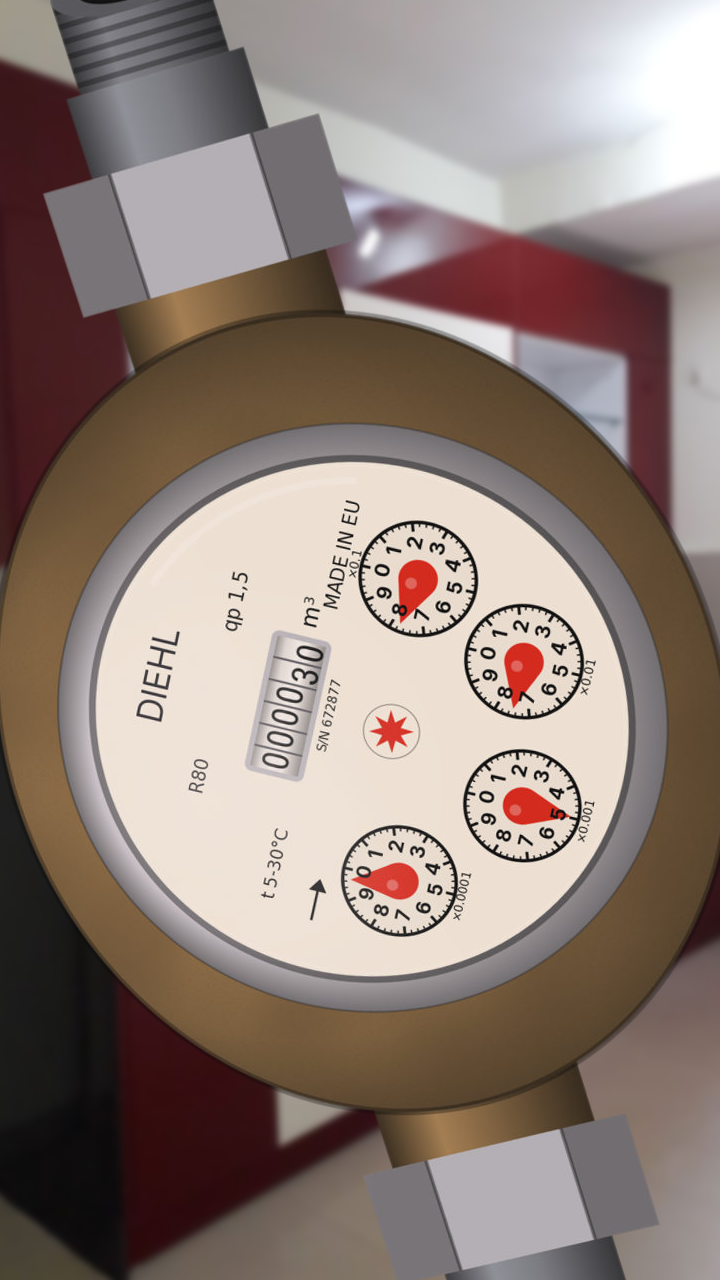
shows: 29.7749 m³
